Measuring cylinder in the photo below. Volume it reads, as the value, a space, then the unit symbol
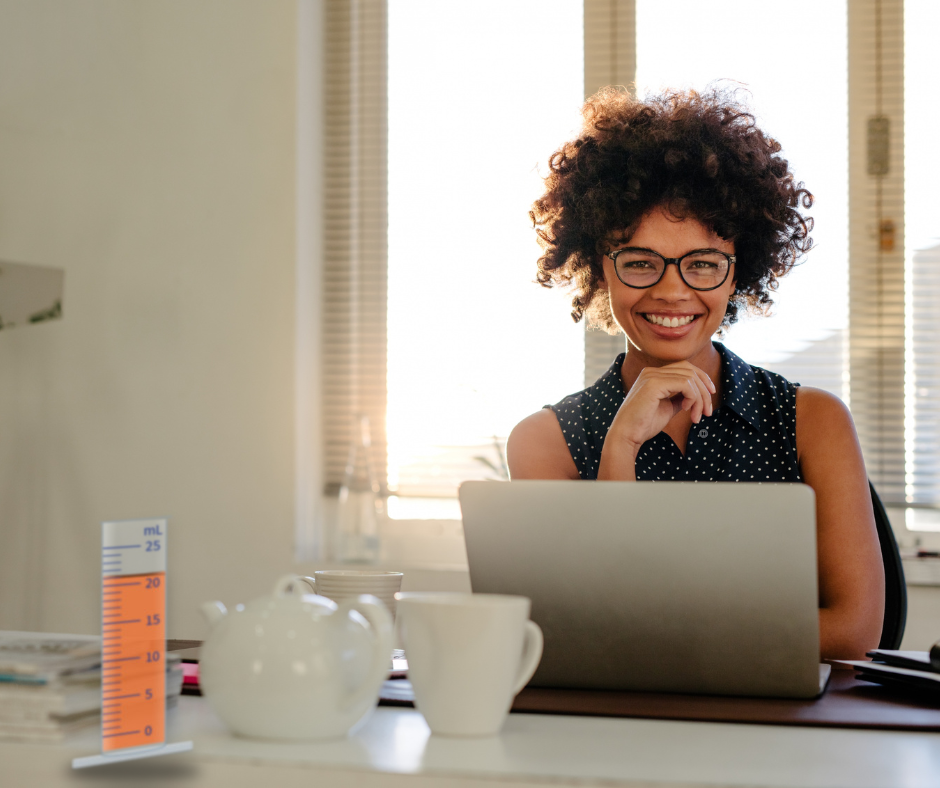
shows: 21 mL
